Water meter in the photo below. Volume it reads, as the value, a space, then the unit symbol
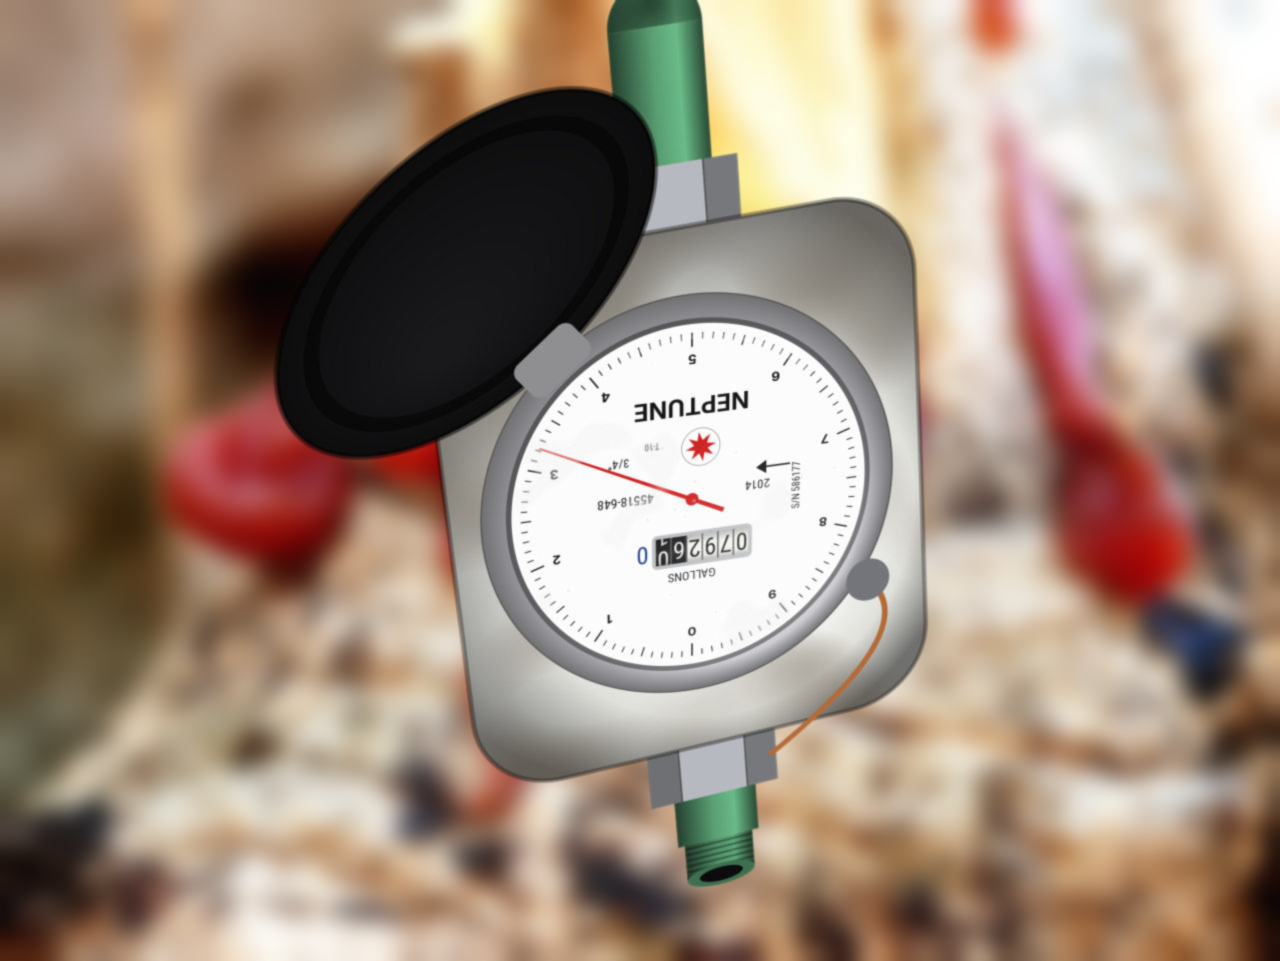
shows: 792603.2 gal
